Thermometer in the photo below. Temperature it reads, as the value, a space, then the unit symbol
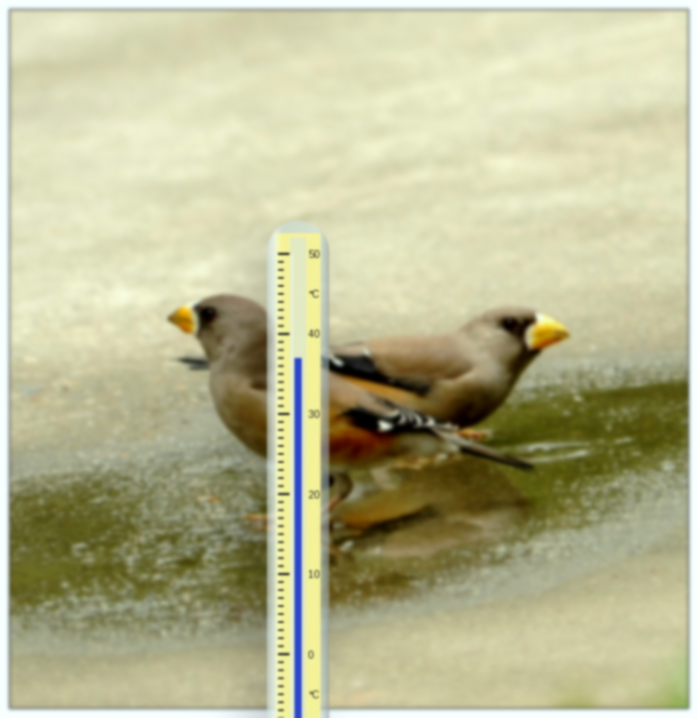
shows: 37 °C
